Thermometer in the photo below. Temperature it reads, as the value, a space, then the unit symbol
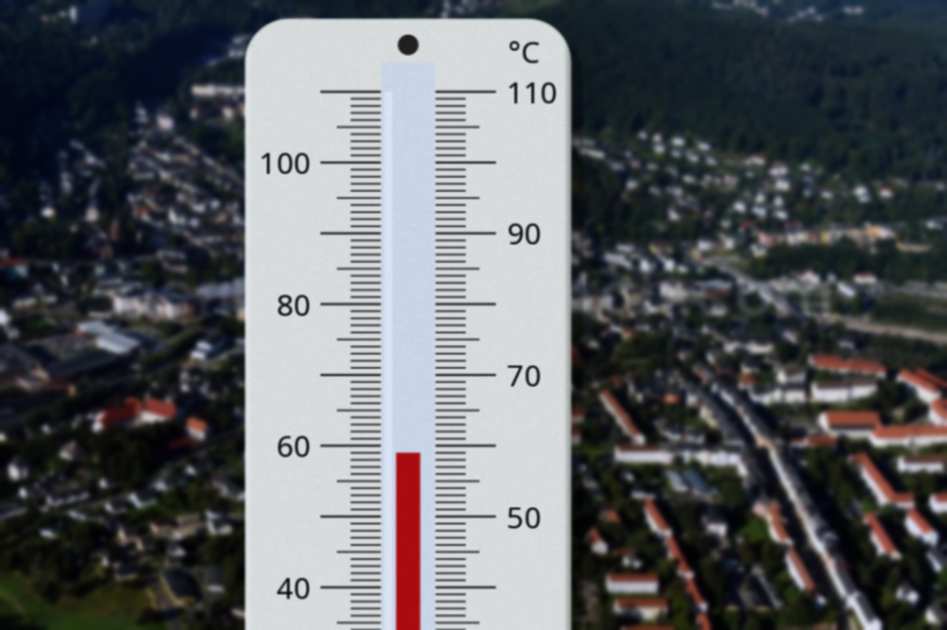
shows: 59 °C
